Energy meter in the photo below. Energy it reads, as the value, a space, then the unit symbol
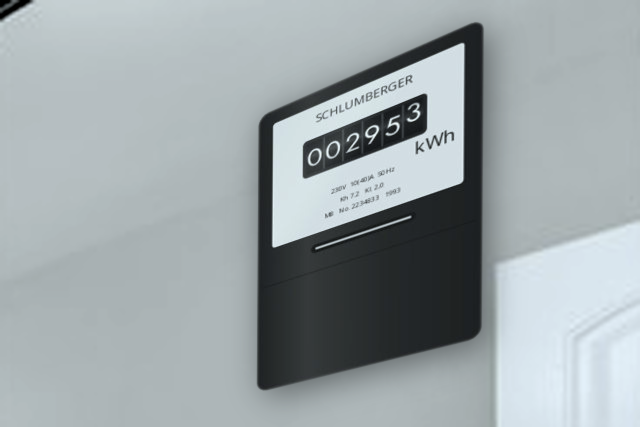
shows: 2953 kWh
